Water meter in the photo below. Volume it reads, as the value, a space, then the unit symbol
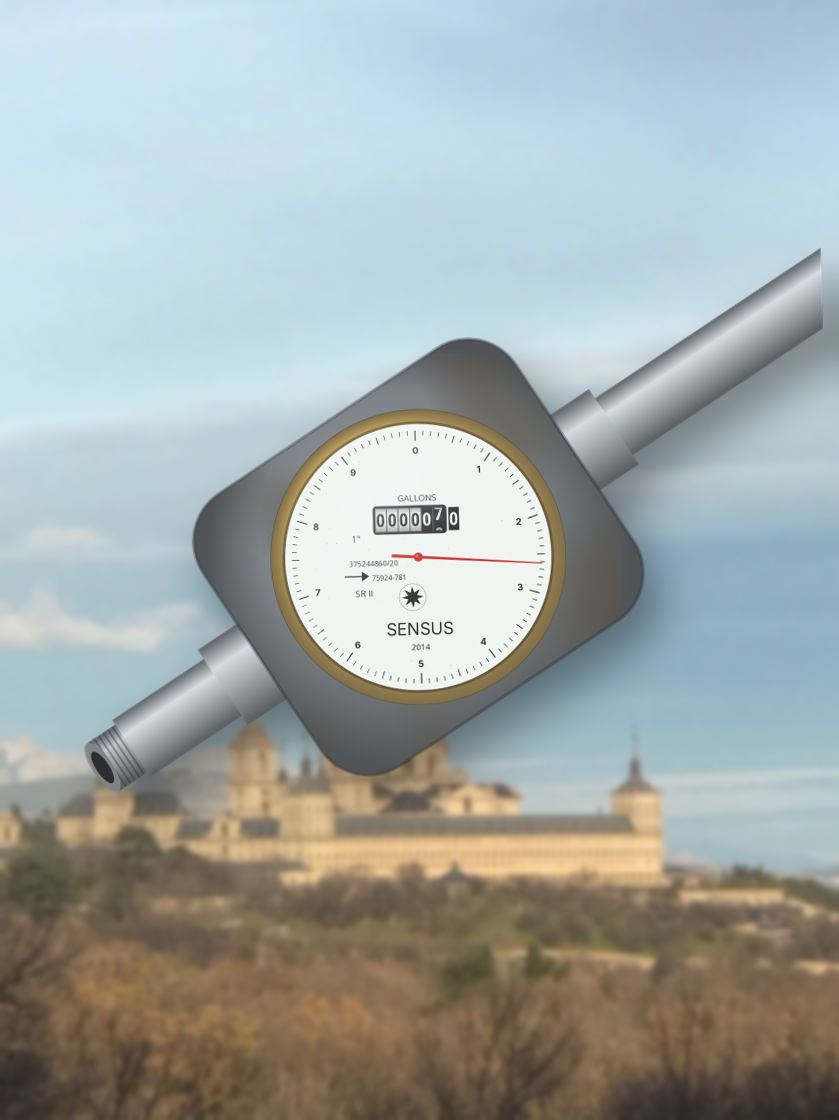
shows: 72.6 gal
